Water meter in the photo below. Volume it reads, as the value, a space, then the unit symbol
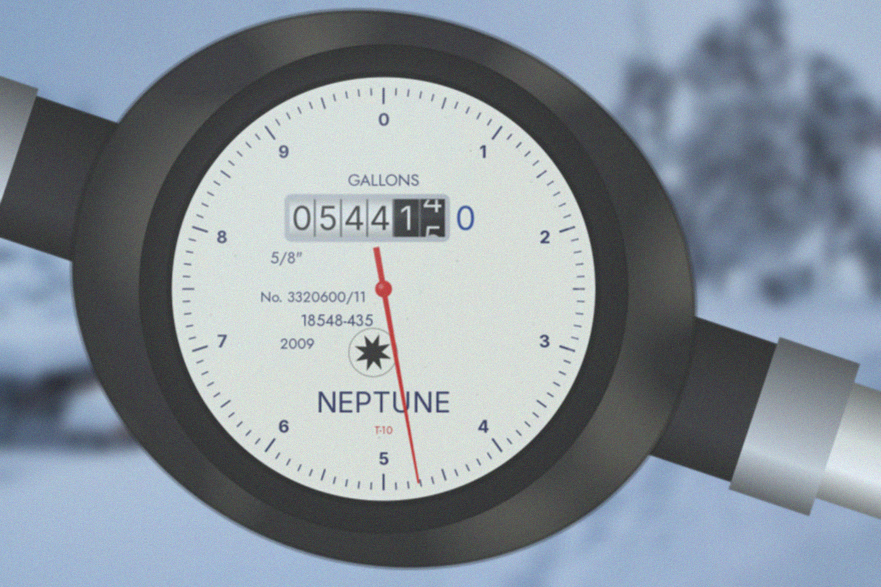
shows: 544144.7 gal
